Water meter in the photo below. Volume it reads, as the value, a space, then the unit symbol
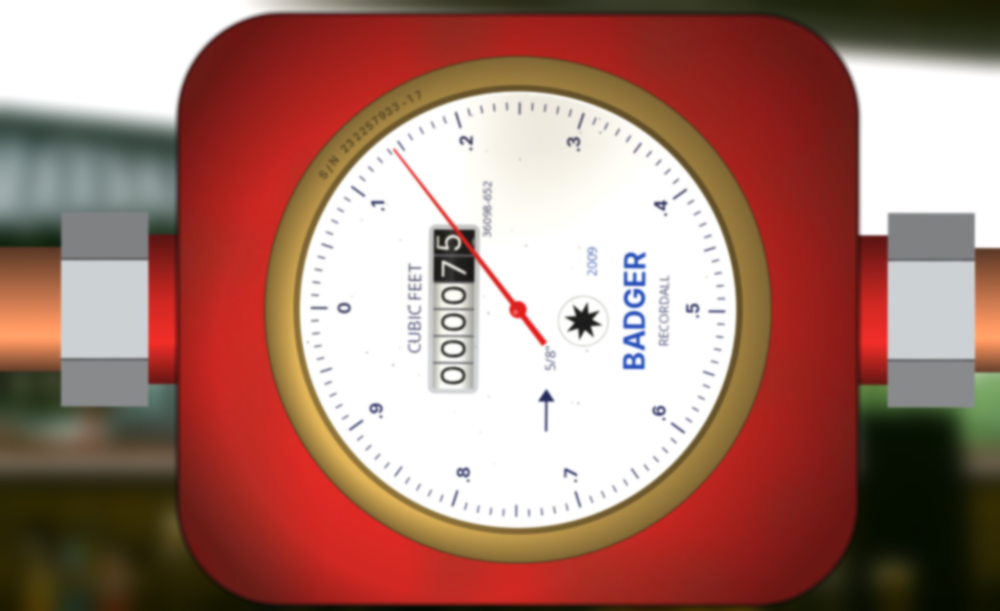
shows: 75.14 ft³
